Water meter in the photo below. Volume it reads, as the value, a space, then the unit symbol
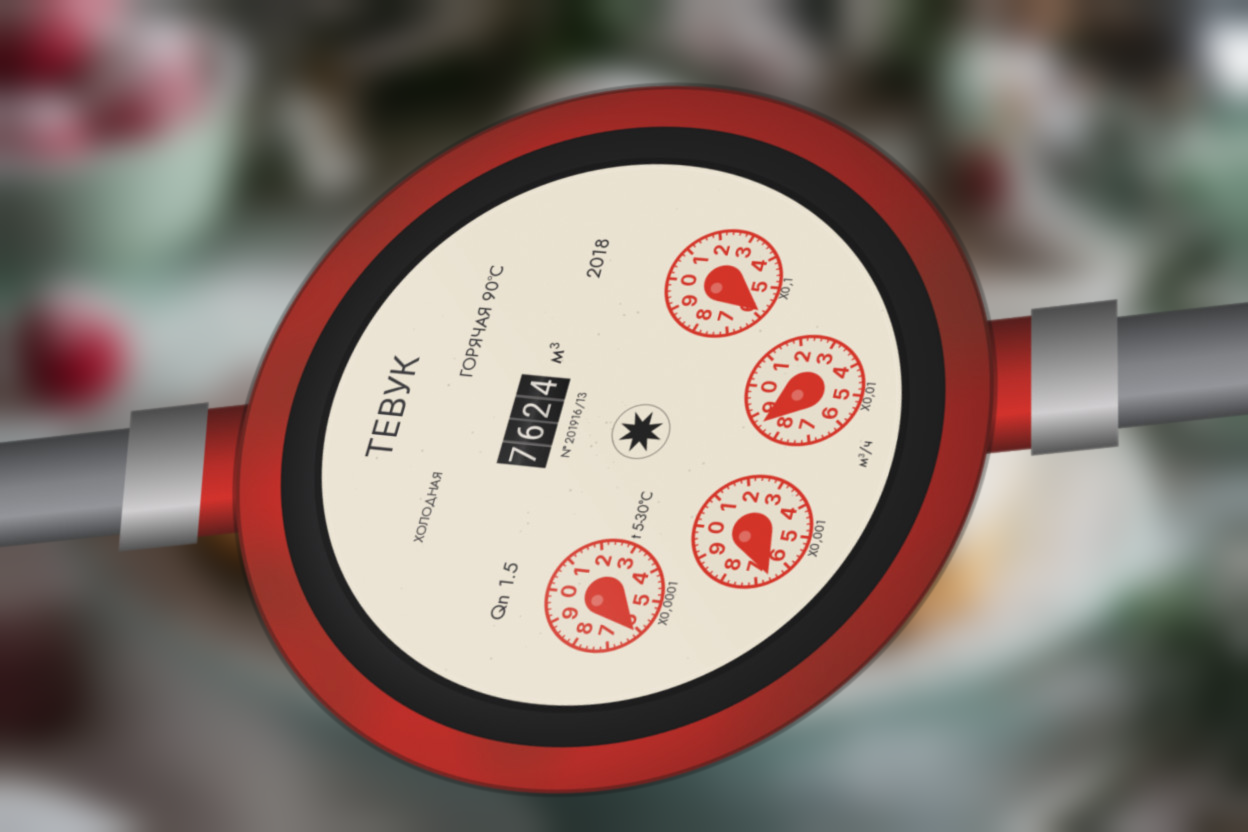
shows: 7624.5866 m³
